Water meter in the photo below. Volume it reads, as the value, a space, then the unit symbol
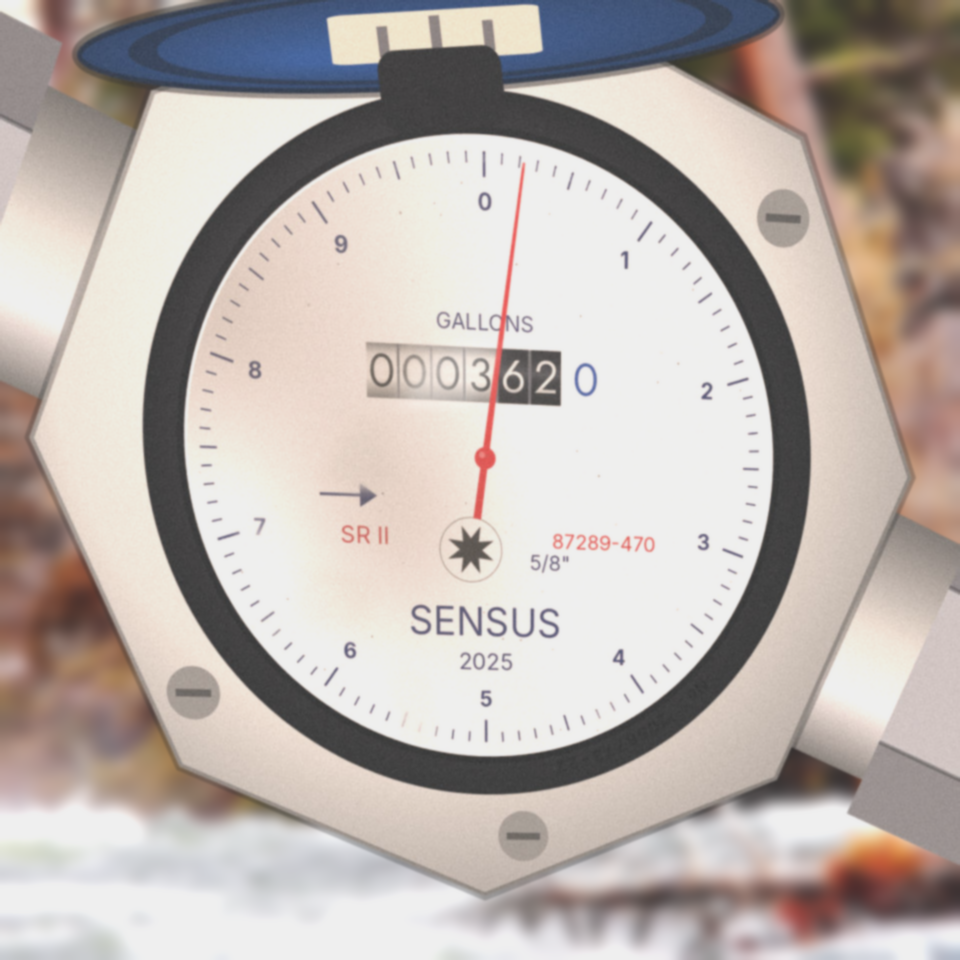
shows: 3620.2 gal
